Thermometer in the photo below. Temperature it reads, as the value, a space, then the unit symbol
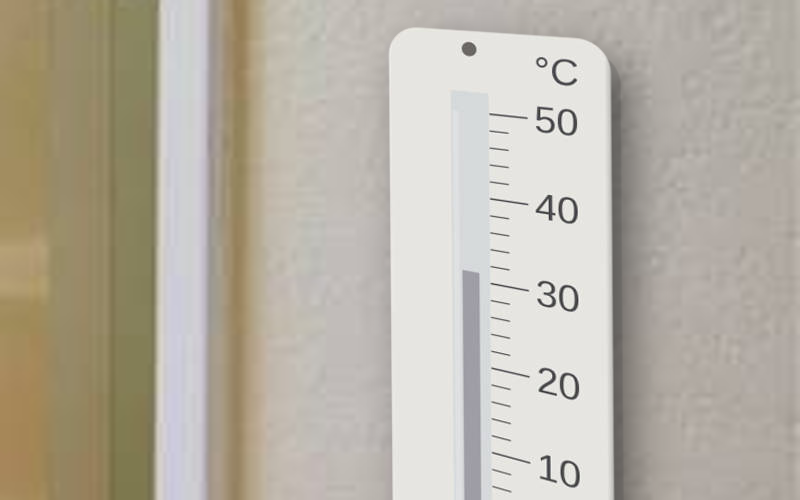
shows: 31 °C
